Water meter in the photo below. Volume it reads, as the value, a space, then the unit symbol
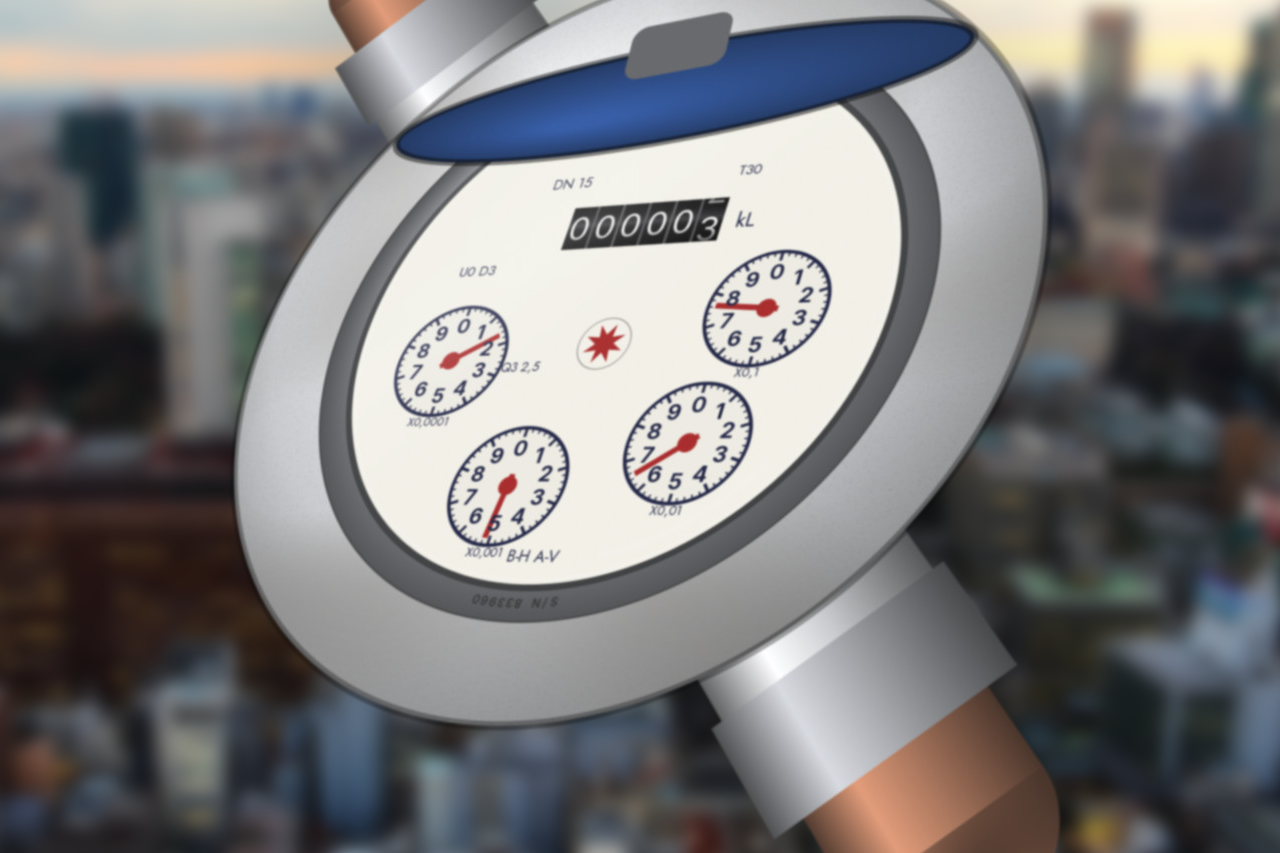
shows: 2.7651 kL
